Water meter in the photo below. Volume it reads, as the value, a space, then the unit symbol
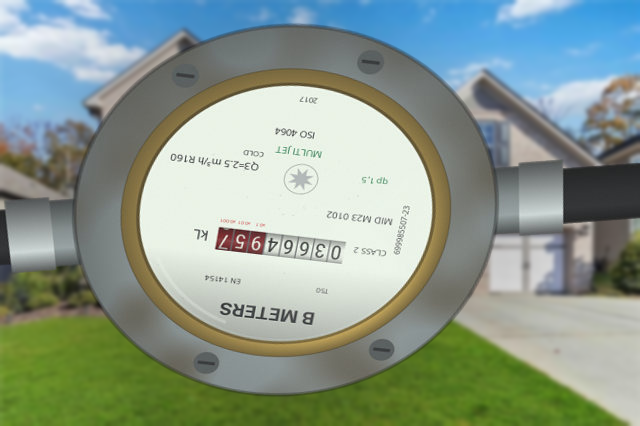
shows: 3664.957 kL
